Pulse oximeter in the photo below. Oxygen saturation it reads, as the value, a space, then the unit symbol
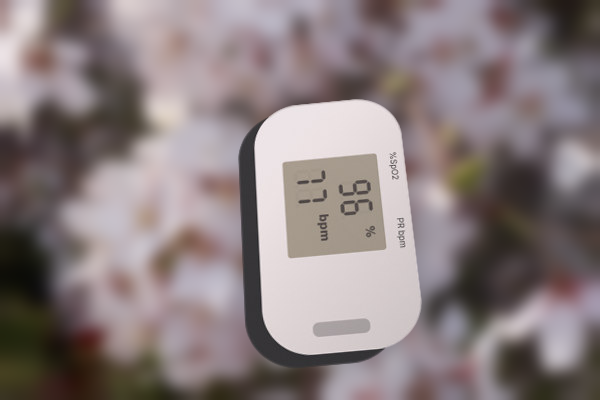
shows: 96 %
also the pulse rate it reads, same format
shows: 77 bpm
